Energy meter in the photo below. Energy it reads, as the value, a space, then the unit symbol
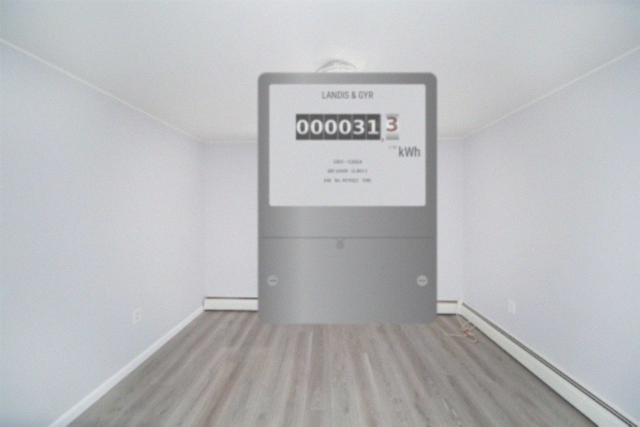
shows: 31.3 kWh
